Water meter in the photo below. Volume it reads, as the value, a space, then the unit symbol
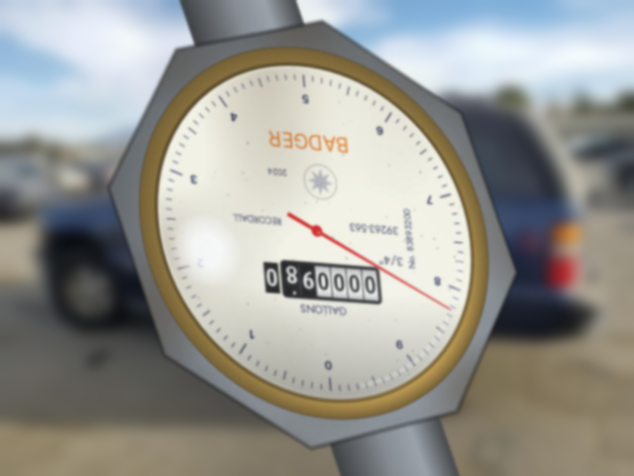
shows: 978.2 gal
